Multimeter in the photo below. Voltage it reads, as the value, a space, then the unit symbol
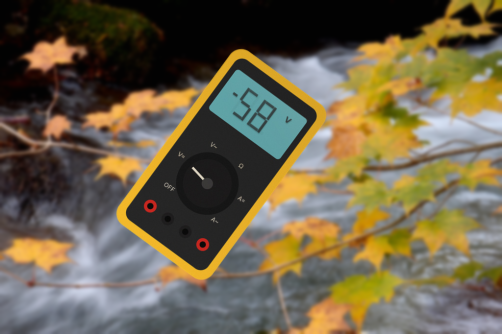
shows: -58 V
